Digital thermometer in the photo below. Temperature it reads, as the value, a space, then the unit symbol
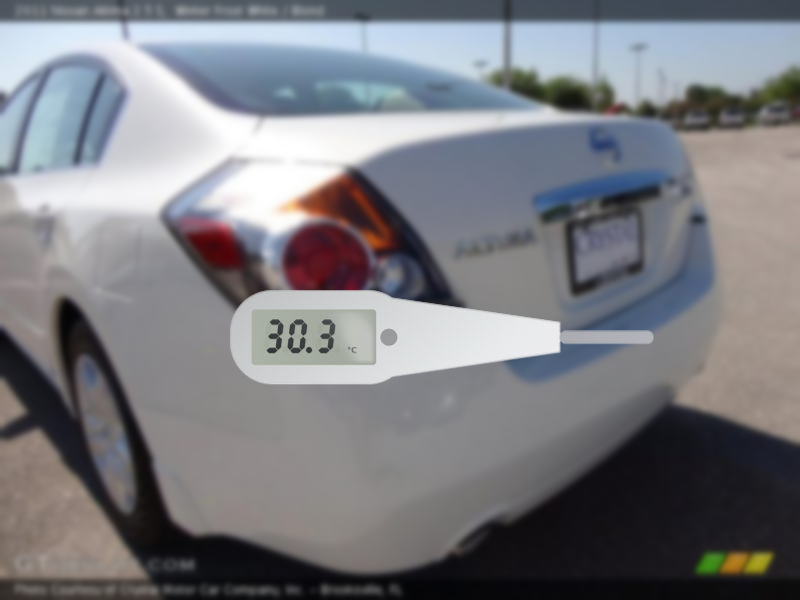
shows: 30.3 °C
